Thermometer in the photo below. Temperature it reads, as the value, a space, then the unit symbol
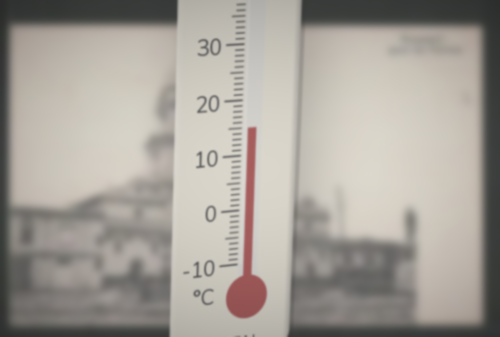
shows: 15 °C
